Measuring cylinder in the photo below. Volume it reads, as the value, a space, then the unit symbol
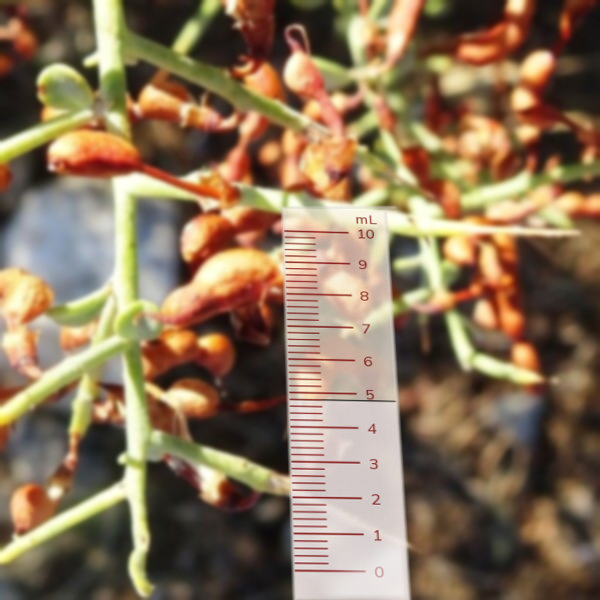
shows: 4.8 mL
